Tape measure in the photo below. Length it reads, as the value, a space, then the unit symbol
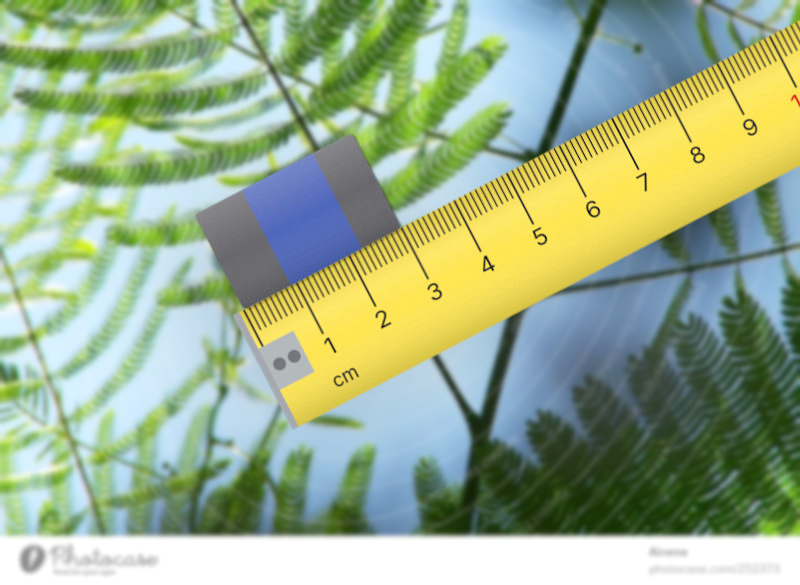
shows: 3 cm
